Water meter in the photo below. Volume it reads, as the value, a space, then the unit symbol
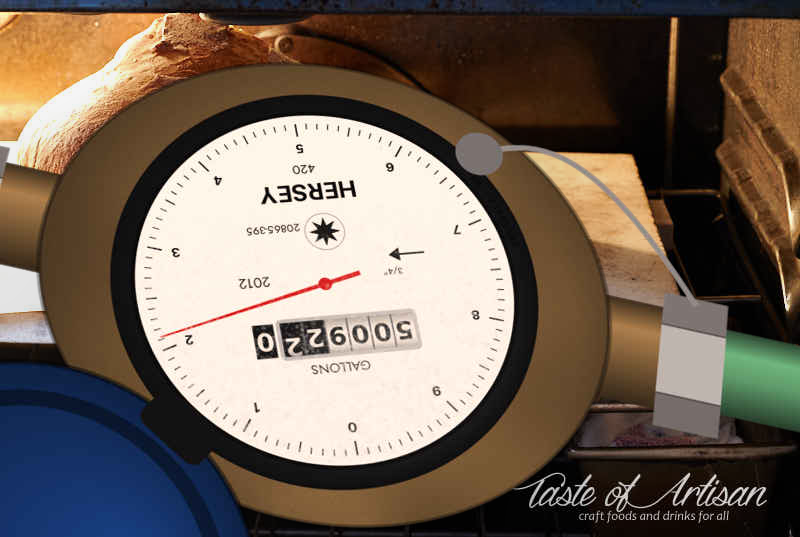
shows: 5009222.1 gal
